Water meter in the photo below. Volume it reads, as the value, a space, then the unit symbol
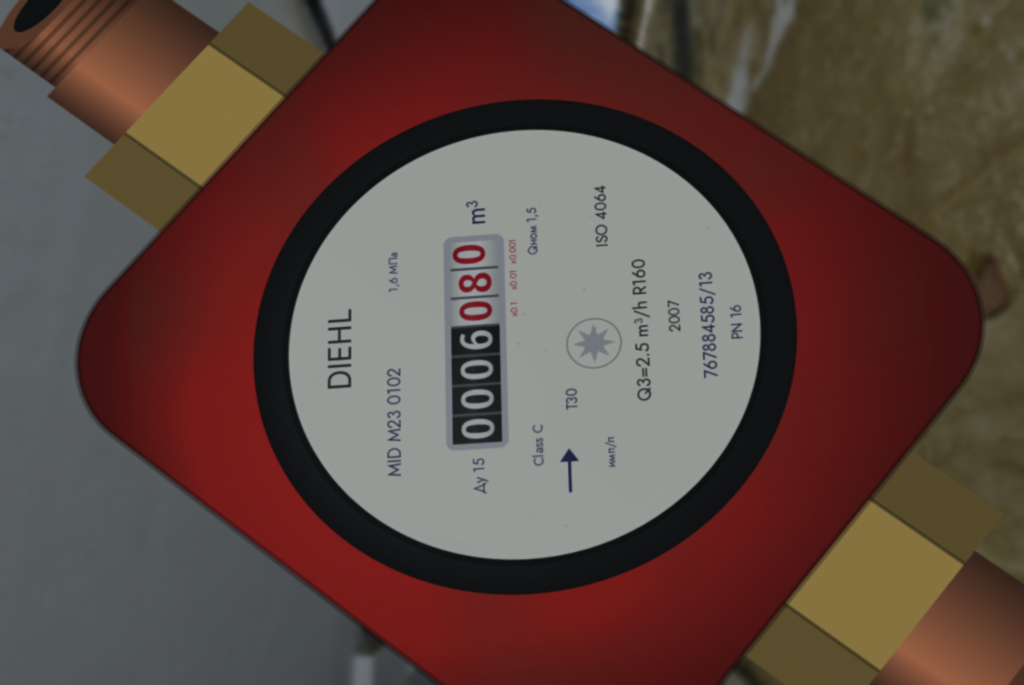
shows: 6.080 m³
